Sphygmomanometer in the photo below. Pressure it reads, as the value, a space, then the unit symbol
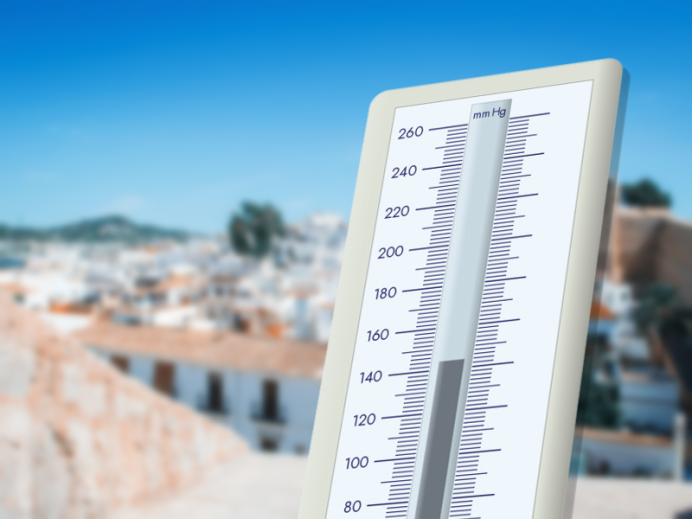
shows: 144 mmHg
